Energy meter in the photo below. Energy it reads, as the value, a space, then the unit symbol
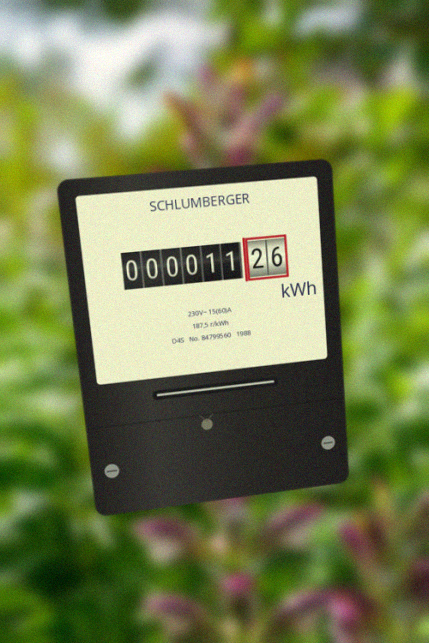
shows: 11.26 kWh
